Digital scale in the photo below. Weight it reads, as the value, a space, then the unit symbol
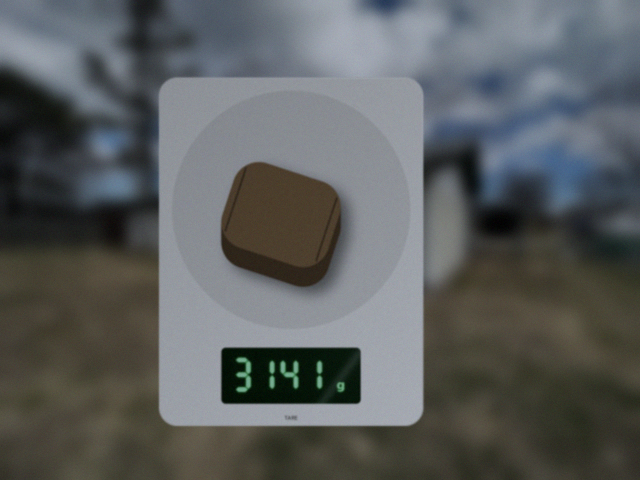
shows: 3141 g
